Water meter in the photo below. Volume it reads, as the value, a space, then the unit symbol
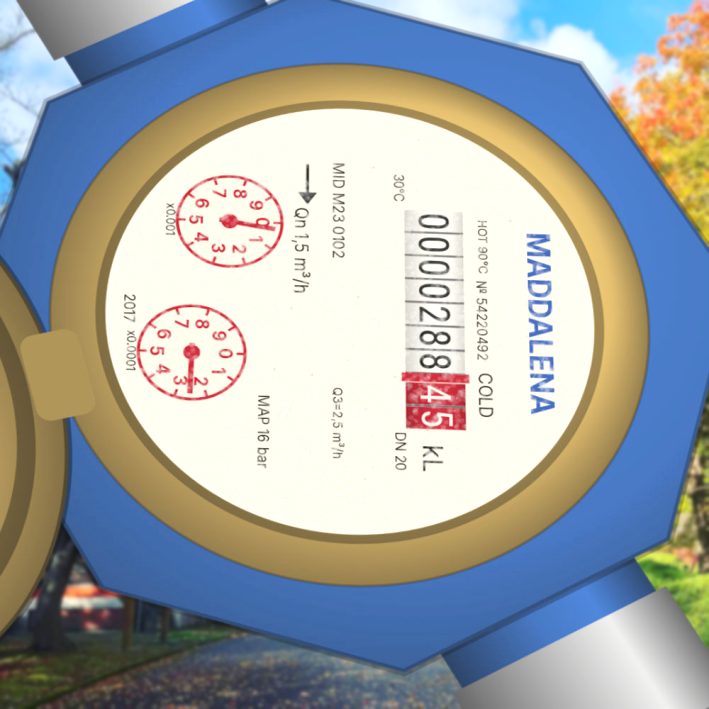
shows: 288.4502 kL
